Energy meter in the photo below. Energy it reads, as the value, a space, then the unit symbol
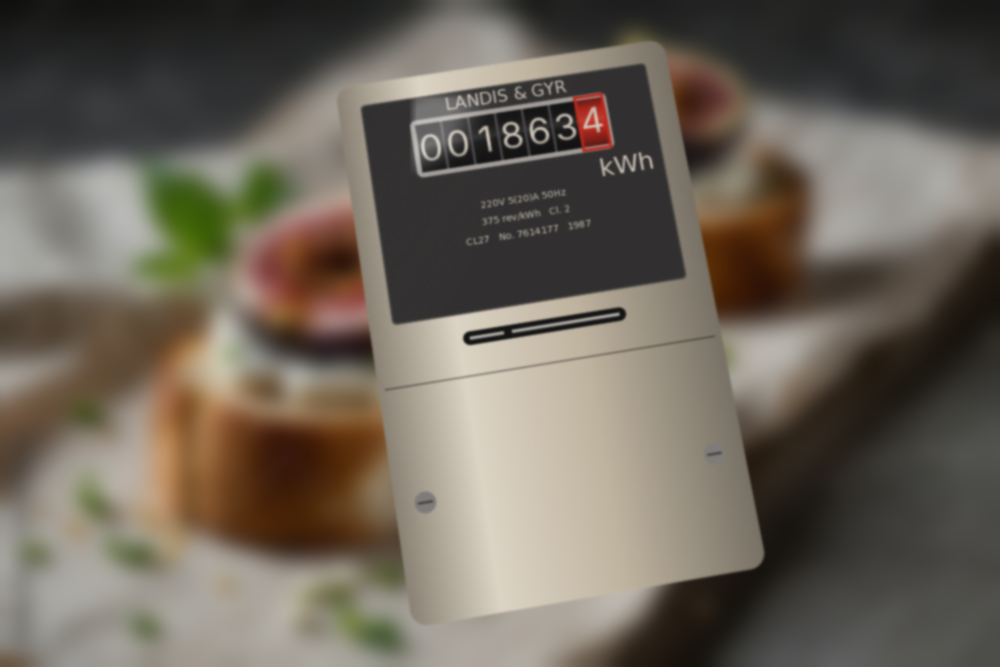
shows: 1863.4 kWh
